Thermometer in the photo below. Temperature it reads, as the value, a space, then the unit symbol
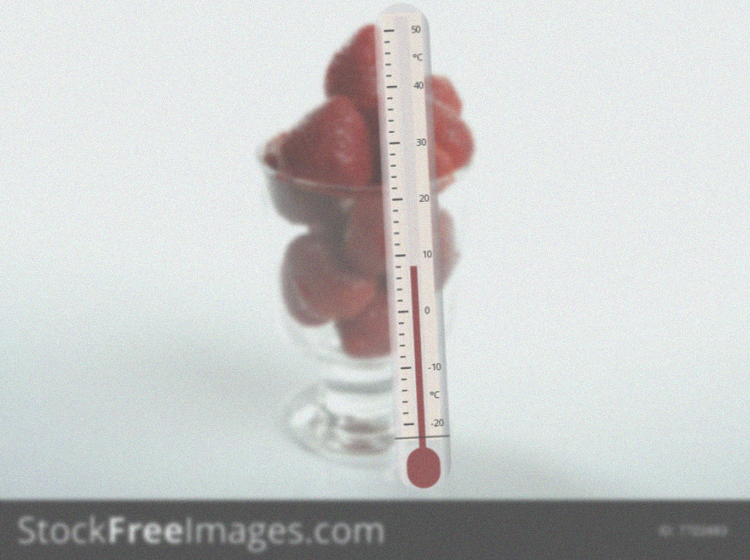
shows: 8 °C
